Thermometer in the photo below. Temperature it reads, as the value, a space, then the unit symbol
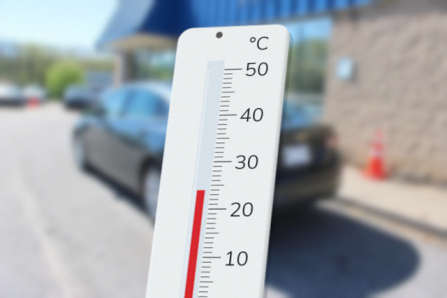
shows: 24 °C
